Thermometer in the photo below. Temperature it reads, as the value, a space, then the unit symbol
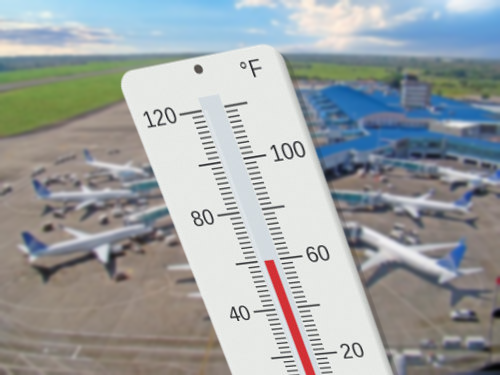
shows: 60 °F
